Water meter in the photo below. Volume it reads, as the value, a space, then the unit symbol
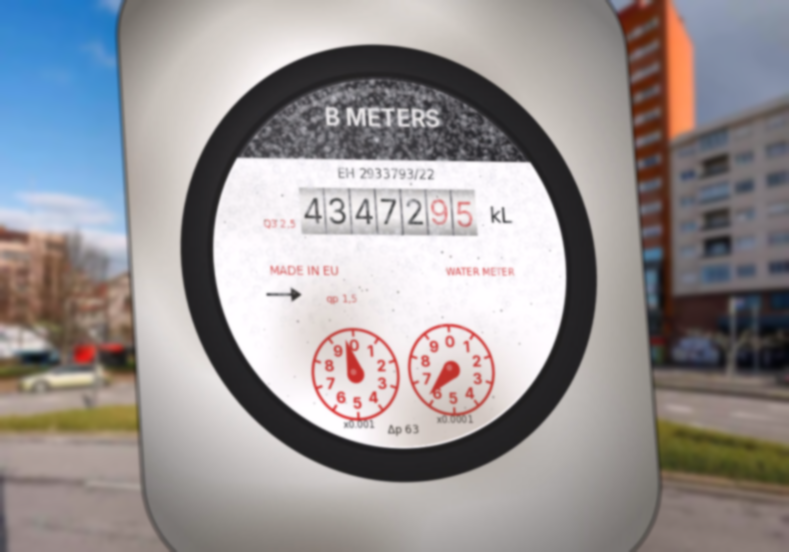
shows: 43472.9496 kL
